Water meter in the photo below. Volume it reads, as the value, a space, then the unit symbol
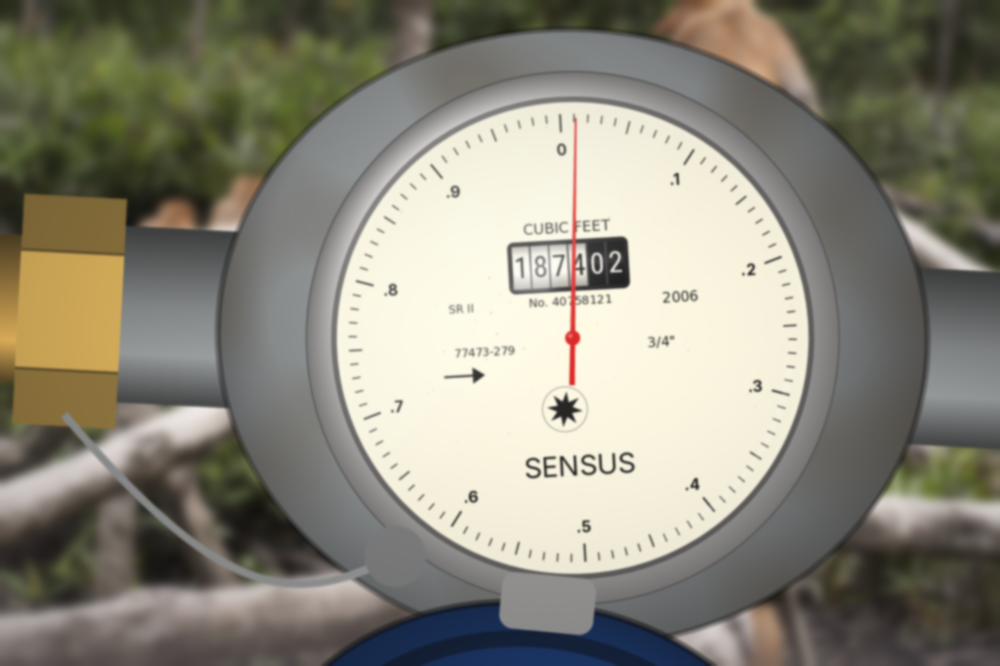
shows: 187402.01 ft³
